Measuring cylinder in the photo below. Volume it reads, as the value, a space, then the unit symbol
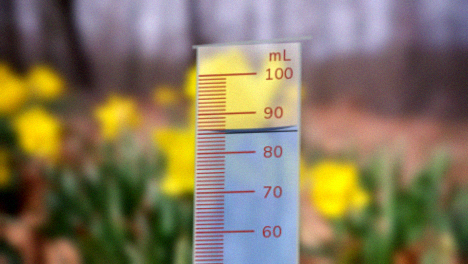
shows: 85 mL
